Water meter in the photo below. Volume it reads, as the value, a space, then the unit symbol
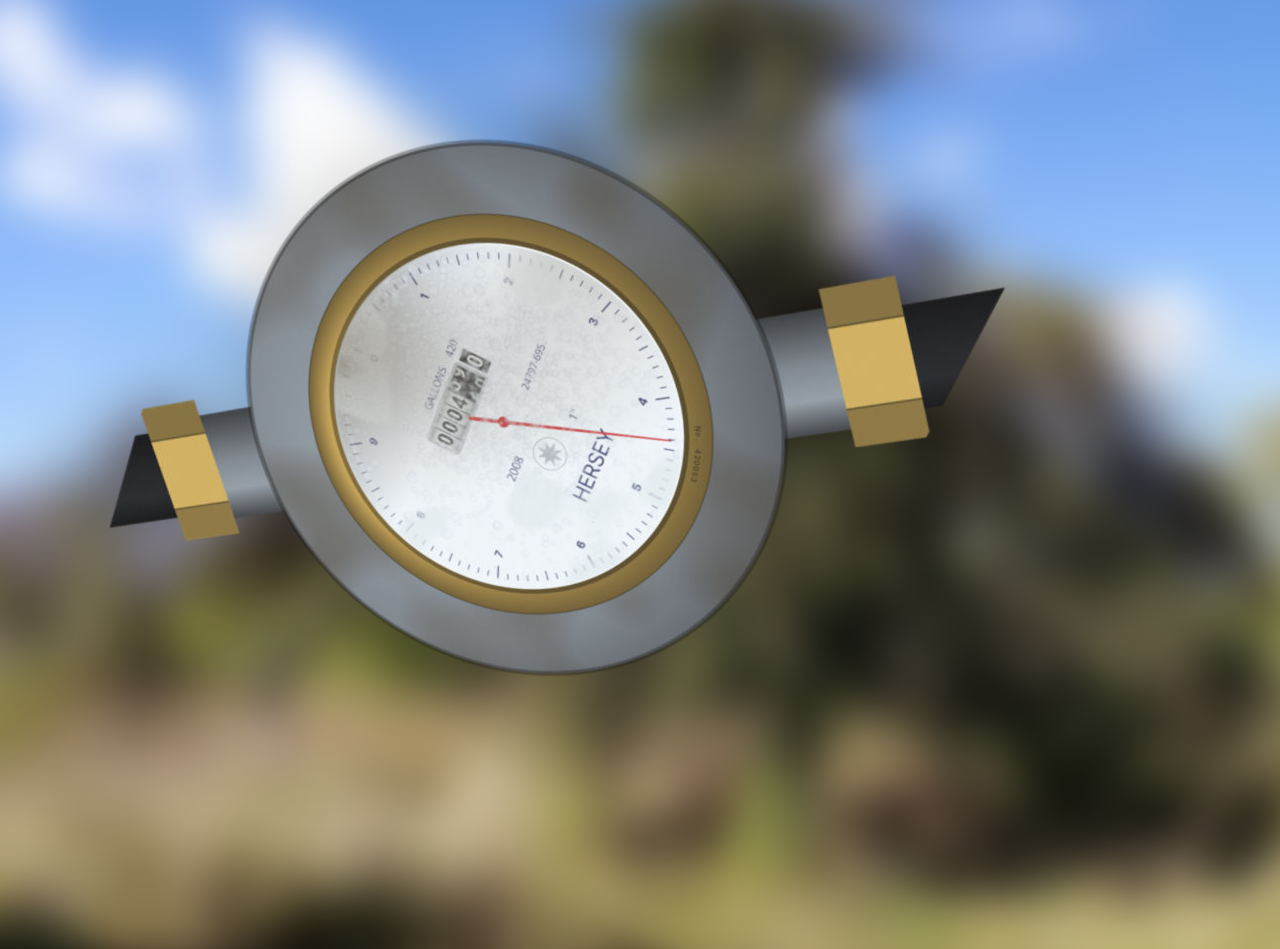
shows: 4594.4 gal
